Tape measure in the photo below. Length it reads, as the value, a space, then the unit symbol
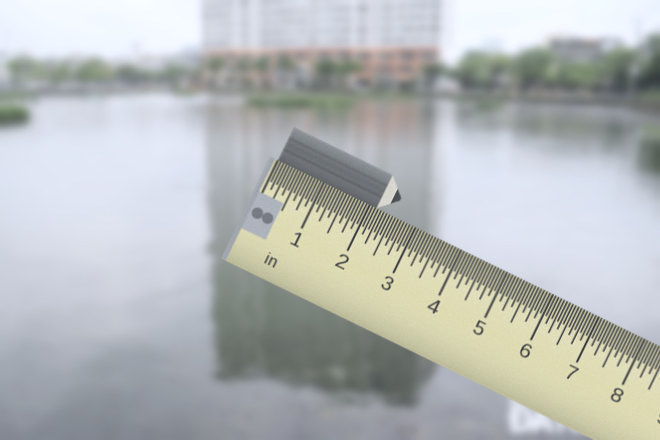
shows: 2.5 in
